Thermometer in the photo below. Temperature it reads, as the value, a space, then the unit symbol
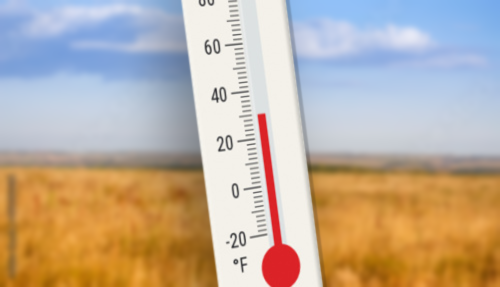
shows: 30 °F
